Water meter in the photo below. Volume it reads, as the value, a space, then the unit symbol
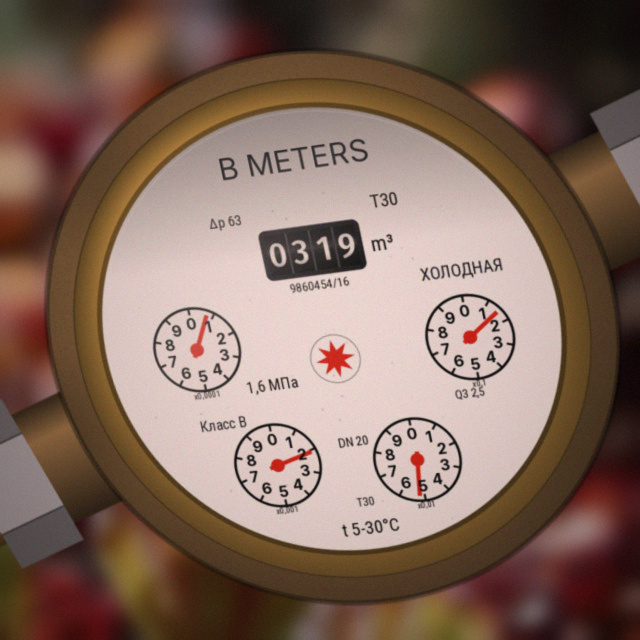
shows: 319.1520 m³
